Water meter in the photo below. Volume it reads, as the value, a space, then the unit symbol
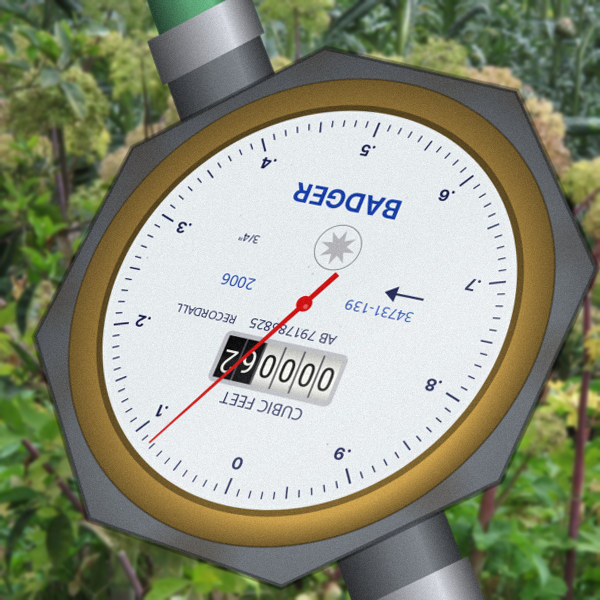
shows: 62.08 ft³
